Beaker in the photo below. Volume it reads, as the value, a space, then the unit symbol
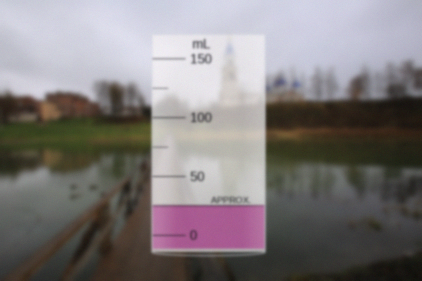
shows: 25 mL
